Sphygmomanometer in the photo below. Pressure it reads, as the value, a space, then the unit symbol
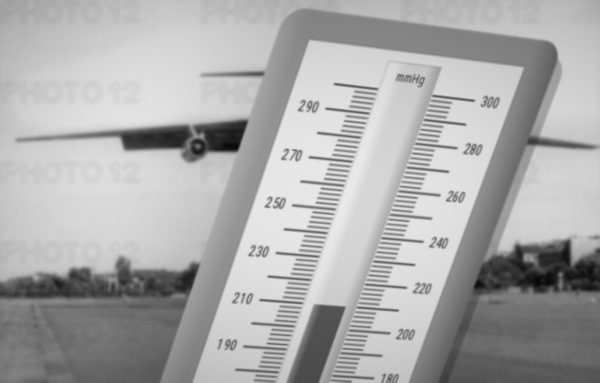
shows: 210 mmHg
